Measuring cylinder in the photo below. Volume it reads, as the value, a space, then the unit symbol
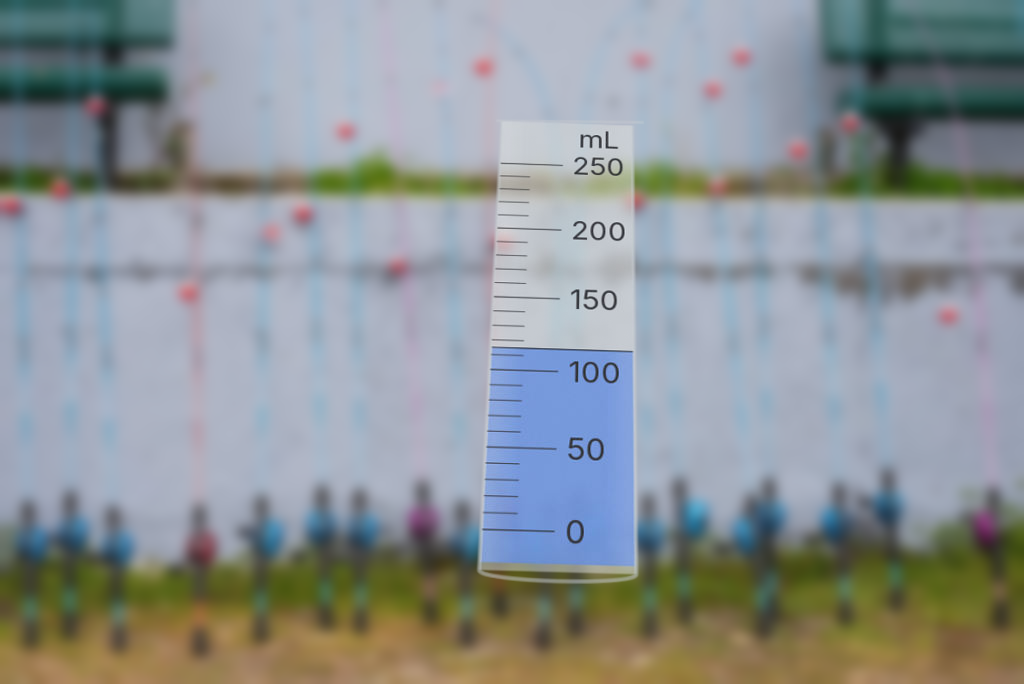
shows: 115 mL
